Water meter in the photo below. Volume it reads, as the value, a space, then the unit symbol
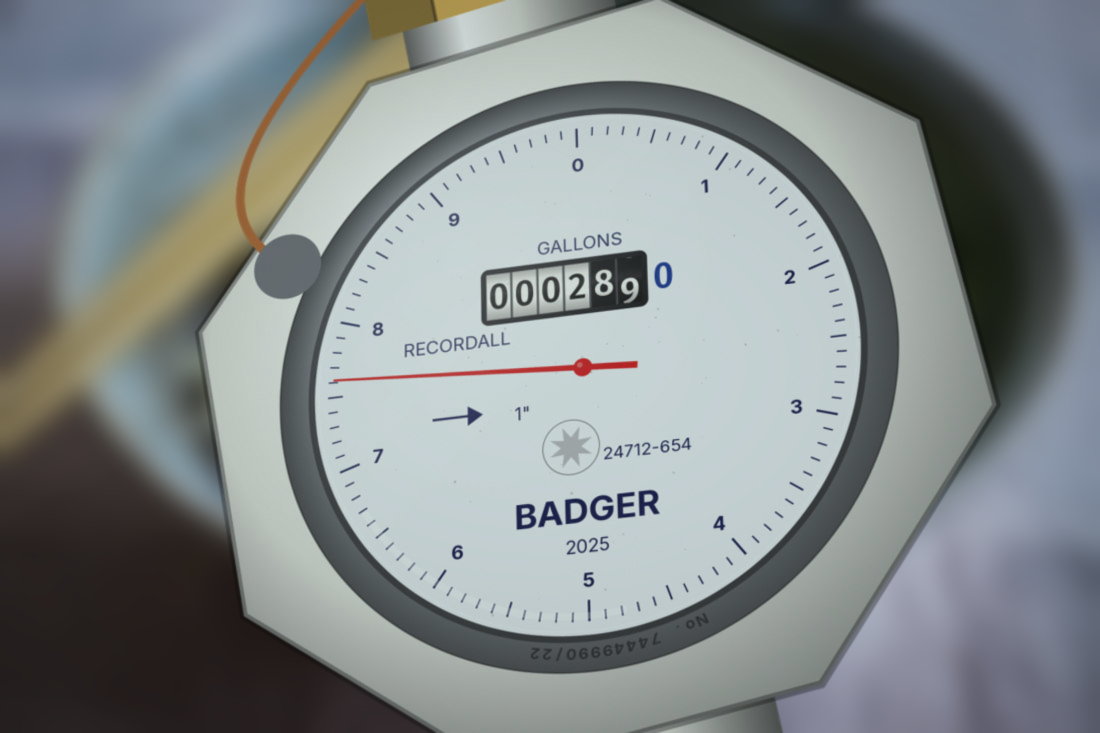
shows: 2887.6 gal
